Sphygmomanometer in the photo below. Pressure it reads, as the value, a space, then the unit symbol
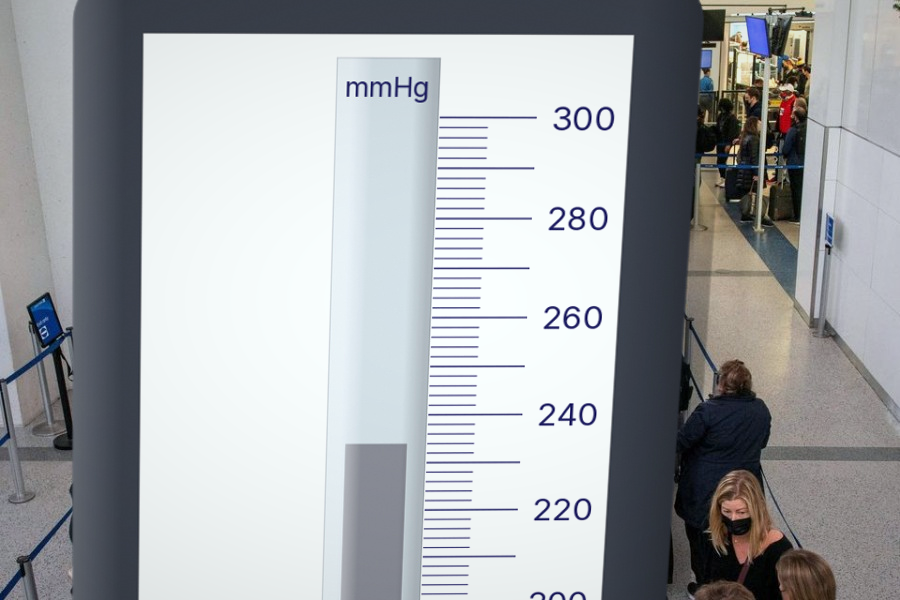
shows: 234 mmHg
